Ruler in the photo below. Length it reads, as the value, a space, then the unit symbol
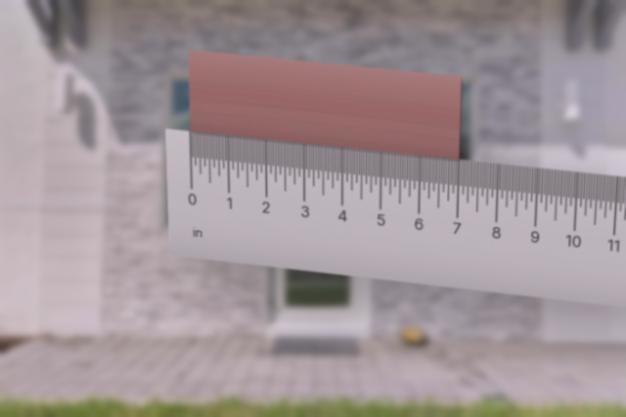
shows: 7 in
